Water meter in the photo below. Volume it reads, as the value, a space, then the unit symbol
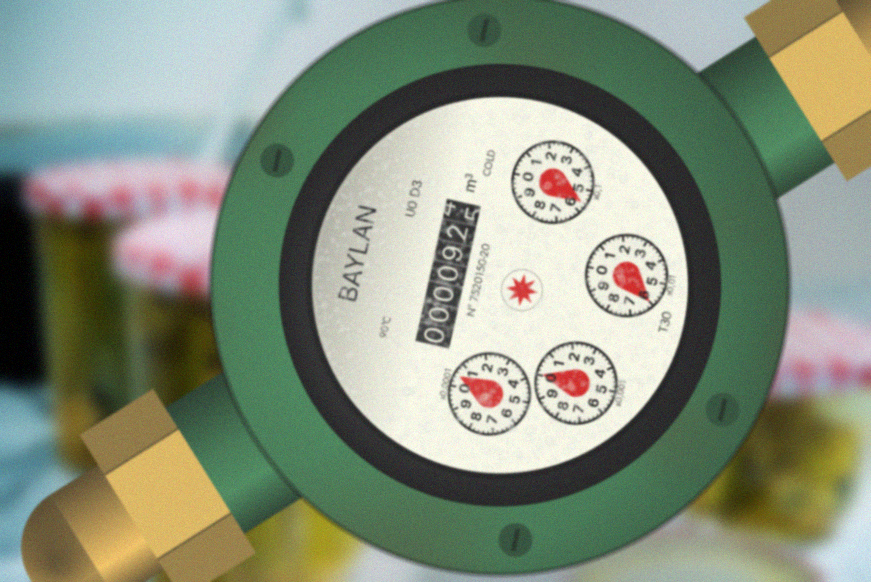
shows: 924.5600 m³
